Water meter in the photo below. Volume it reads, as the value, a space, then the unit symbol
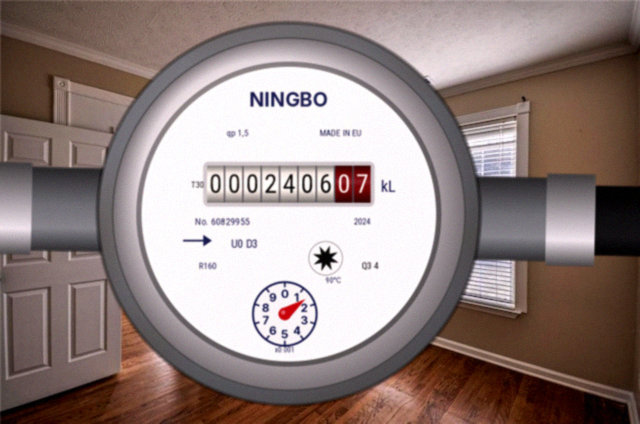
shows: 2406.071 kL
